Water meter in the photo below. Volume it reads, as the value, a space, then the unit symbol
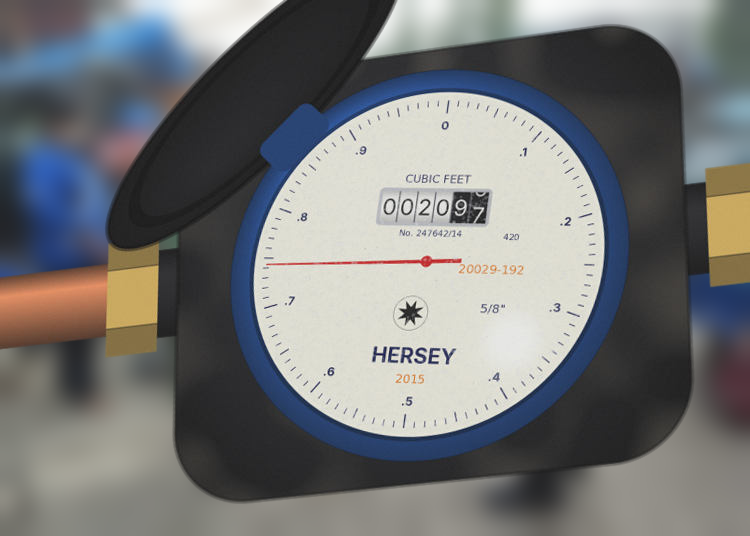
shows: 2096.74 ft³
